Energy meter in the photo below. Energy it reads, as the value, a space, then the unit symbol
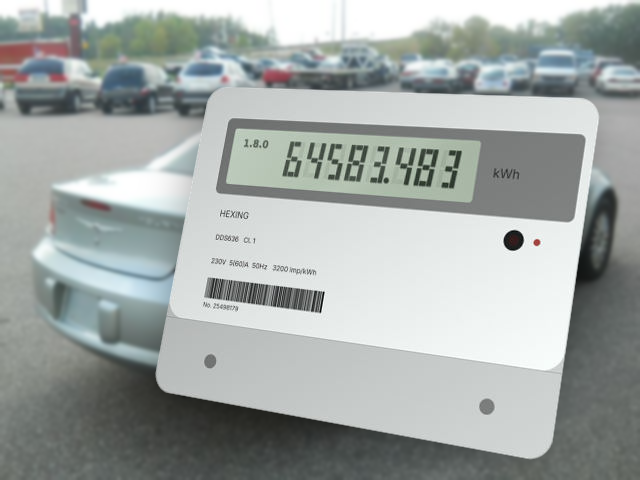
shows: 64583.483 kWh
